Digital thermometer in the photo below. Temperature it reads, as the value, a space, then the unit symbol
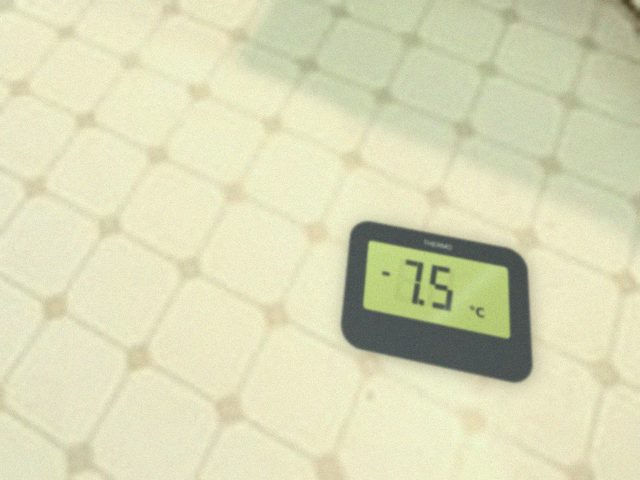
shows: -7.5 °C
